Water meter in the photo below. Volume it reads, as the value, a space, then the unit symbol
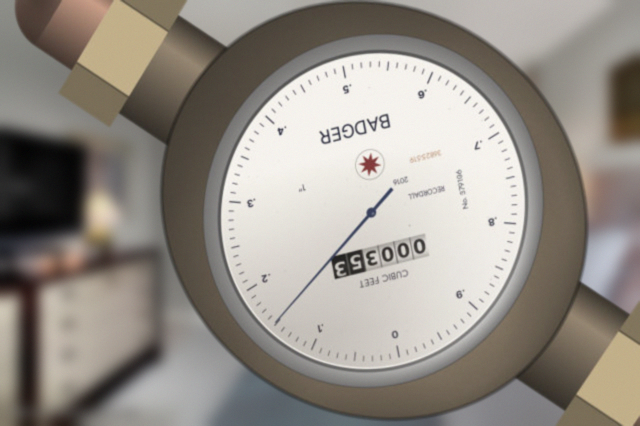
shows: 353.15 ft³
